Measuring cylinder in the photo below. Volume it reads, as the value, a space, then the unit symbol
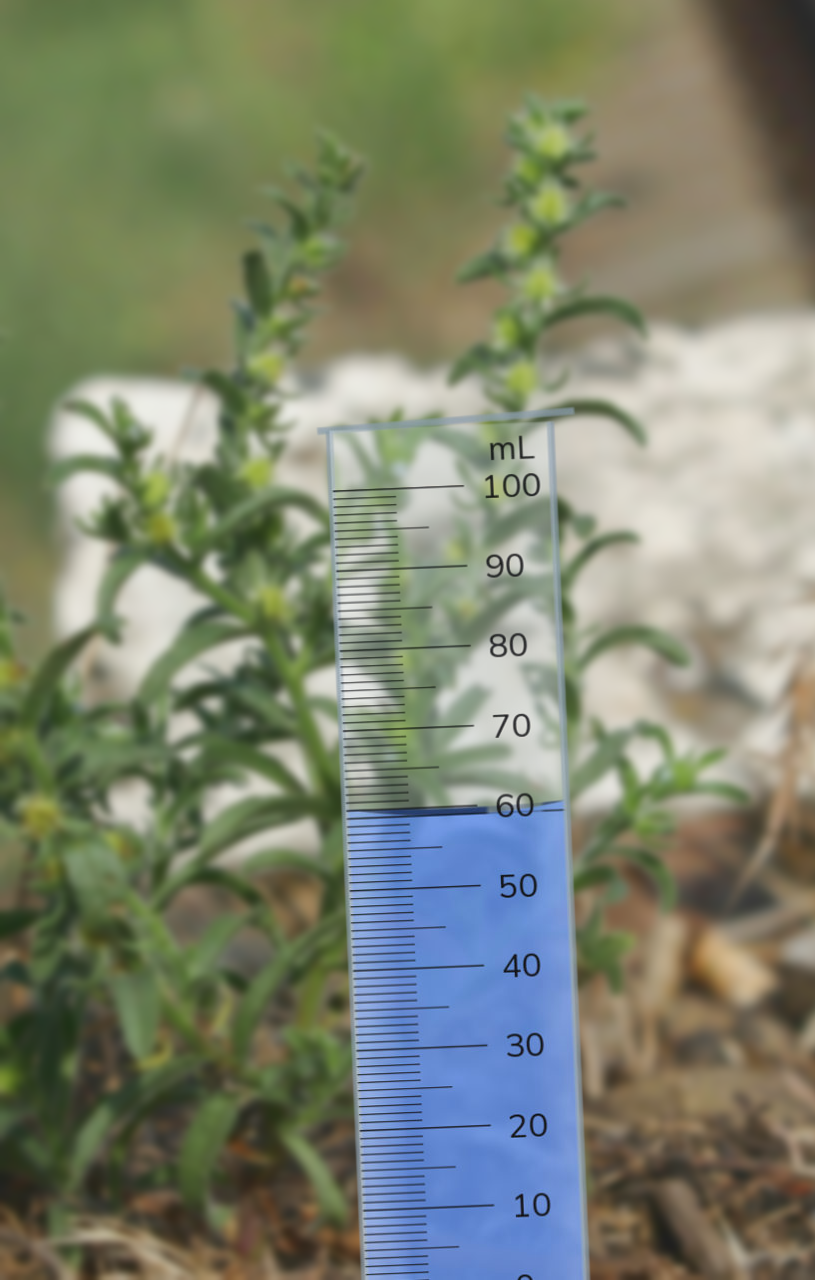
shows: 59 mL
